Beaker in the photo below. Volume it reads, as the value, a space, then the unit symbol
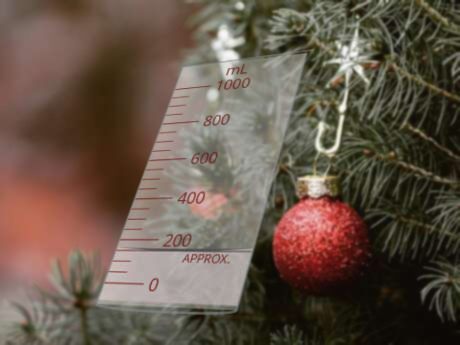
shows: 150 mL
